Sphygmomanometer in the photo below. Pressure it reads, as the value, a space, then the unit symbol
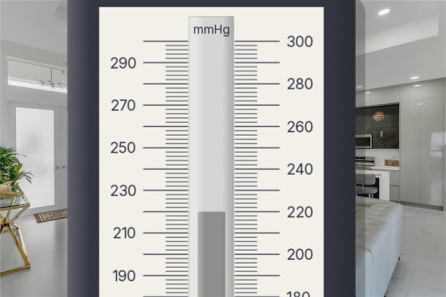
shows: 220 mmHg
